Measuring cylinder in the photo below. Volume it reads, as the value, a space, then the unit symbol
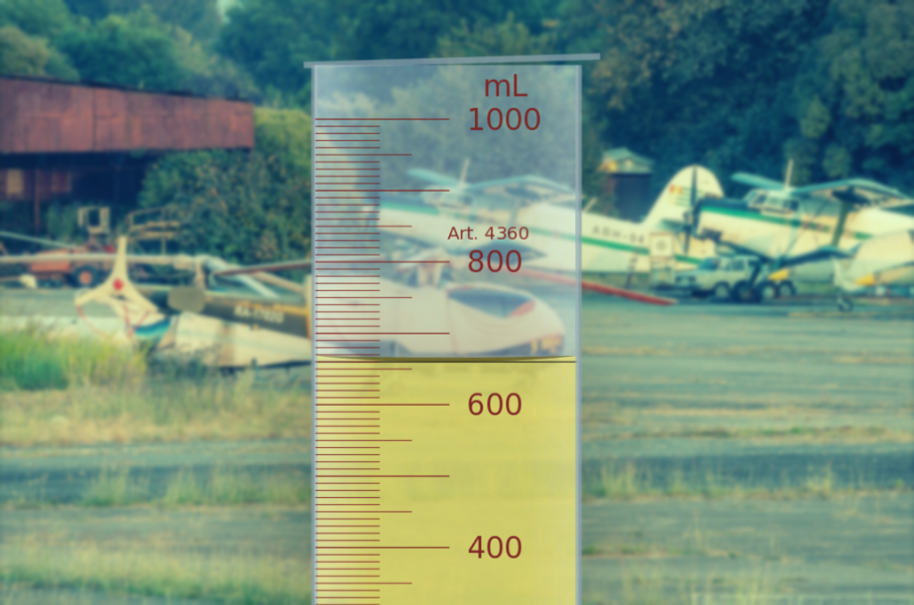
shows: 660 mL
